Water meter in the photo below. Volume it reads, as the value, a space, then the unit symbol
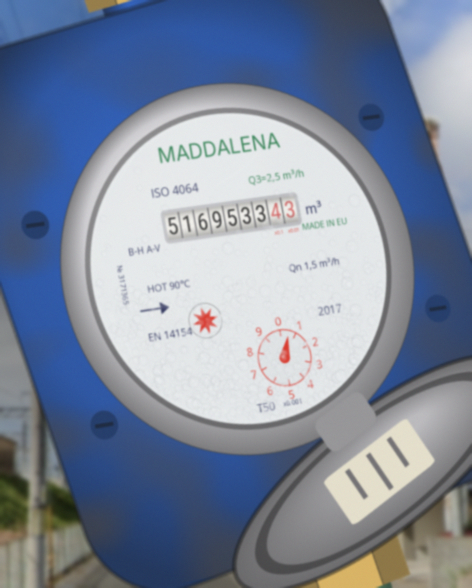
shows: 5169533.430 m³
